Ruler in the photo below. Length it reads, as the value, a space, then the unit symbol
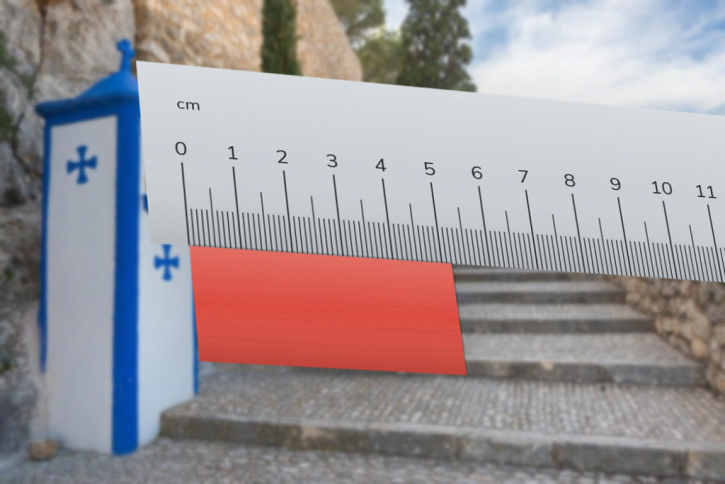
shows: 5.2 cm
